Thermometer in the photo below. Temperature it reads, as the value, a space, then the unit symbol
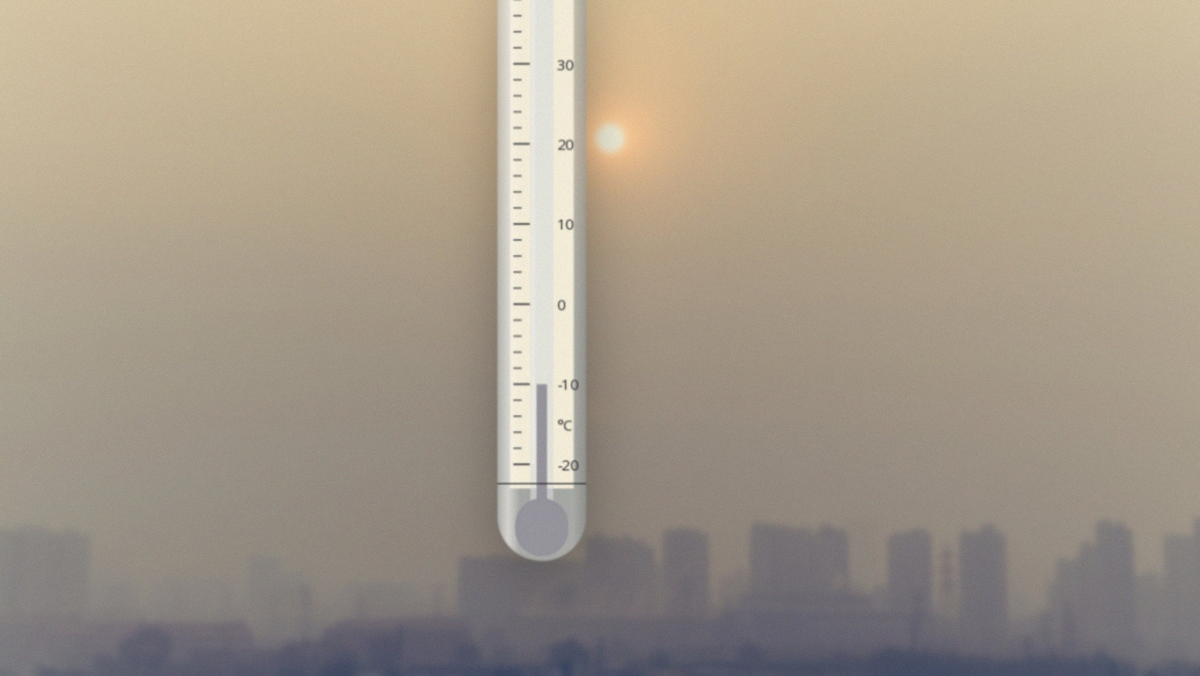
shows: -10 °C
